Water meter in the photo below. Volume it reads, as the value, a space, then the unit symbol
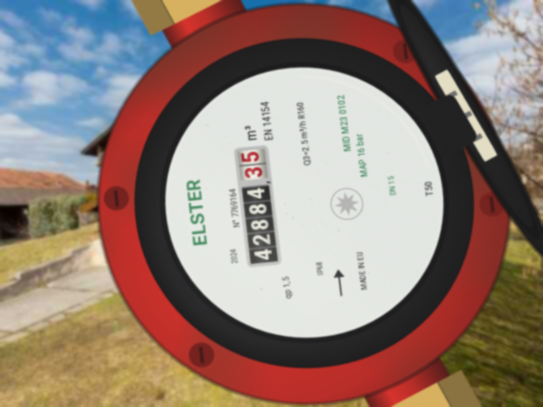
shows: 42884.35 m³
